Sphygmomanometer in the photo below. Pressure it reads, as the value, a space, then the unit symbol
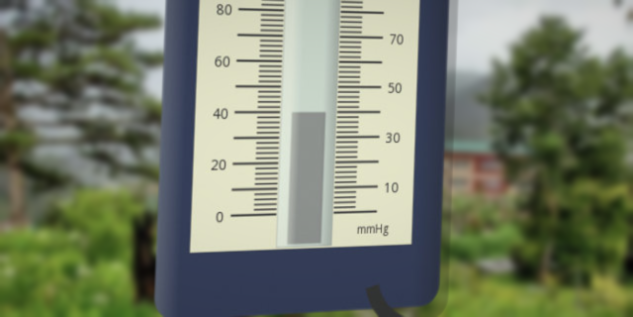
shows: 40 mmHg
